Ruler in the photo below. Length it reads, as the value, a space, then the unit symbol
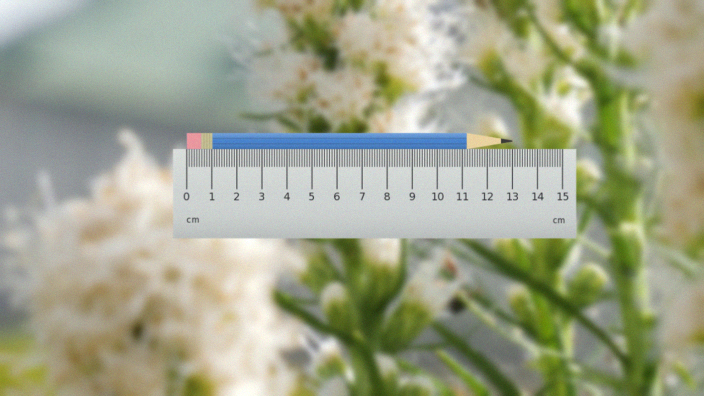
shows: 13 cm
